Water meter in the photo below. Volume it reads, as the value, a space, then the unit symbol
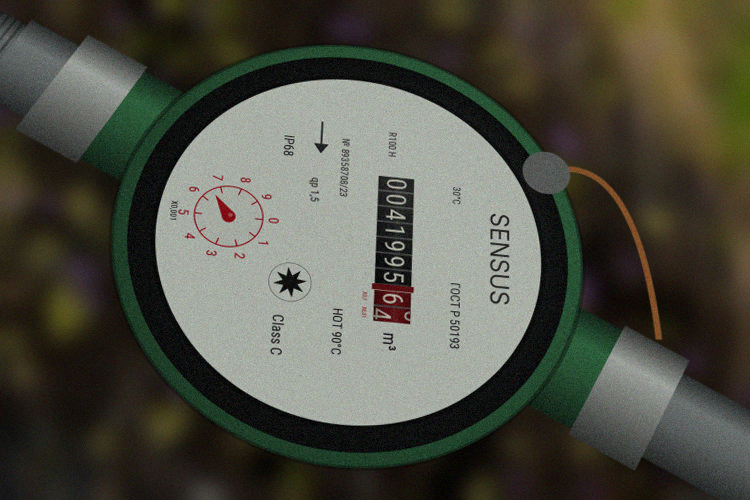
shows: 41995.636 m³
